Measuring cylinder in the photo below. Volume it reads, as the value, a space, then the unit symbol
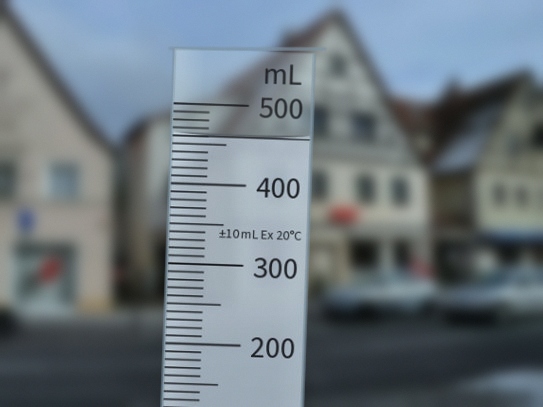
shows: 460 mL
